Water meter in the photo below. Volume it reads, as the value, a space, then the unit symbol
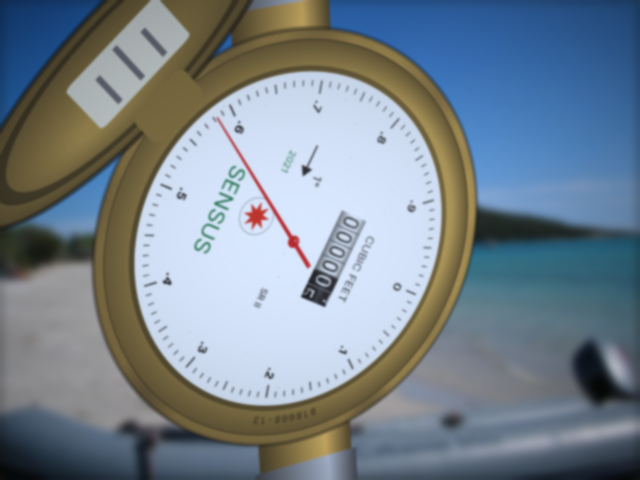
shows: 4.58 ft³
